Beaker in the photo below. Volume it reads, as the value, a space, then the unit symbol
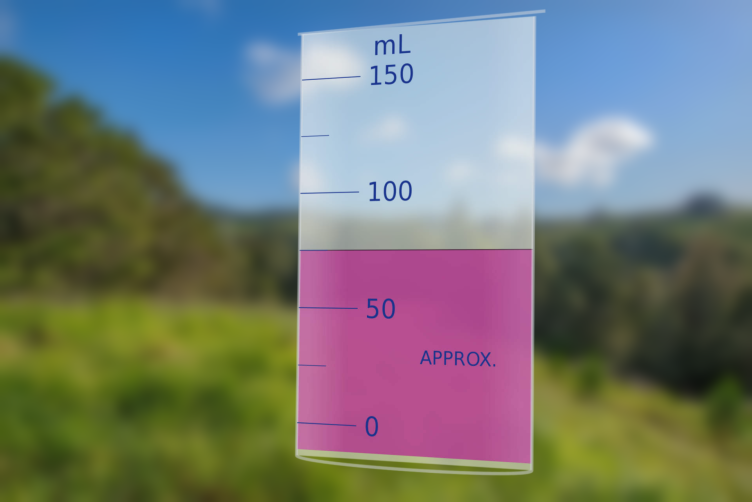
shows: 75 mL
